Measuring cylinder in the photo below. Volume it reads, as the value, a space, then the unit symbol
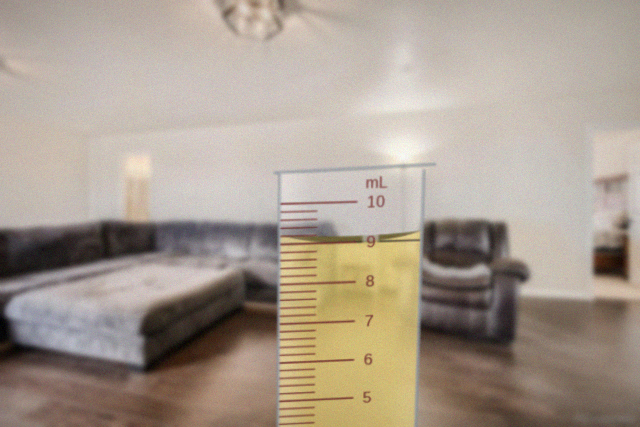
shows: 9 mL
